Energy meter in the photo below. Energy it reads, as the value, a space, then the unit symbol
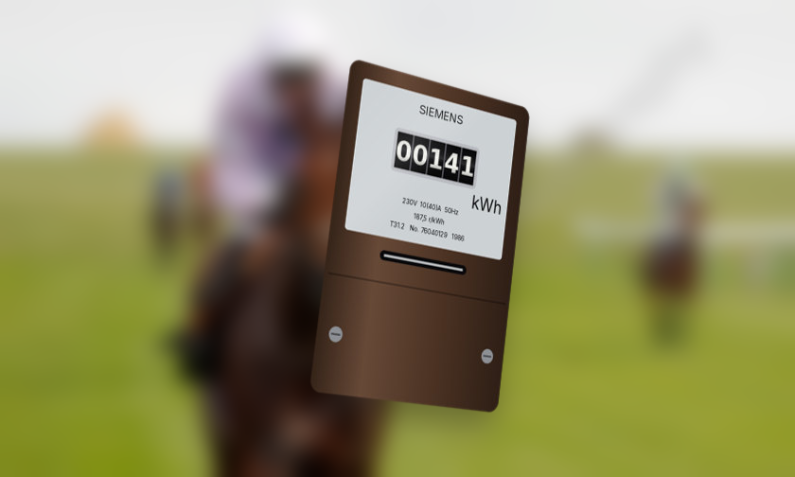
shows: 141 kWh
